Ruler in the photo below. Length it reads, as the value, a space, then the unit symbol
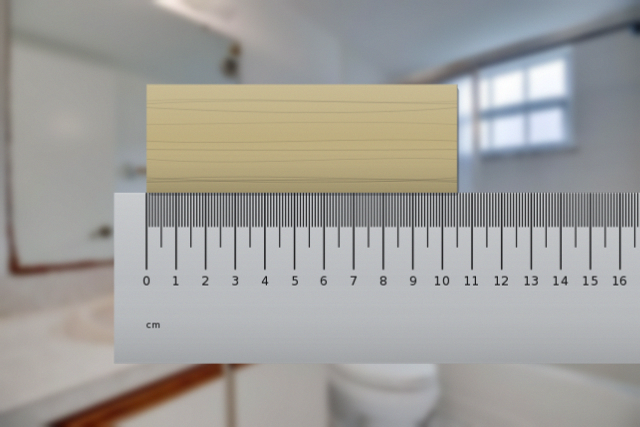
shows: 10.5 cm
